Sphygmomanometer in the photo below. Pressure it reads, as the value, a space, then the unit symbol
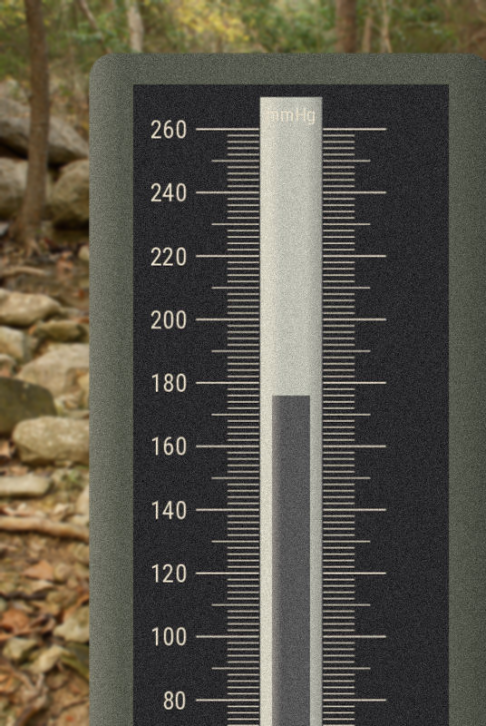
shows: 176 mmHg
